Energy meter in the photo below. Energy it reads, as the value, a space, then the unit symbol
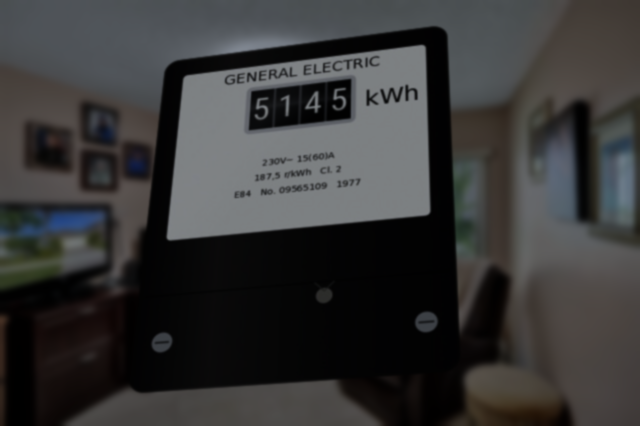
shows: 5145 kWh
